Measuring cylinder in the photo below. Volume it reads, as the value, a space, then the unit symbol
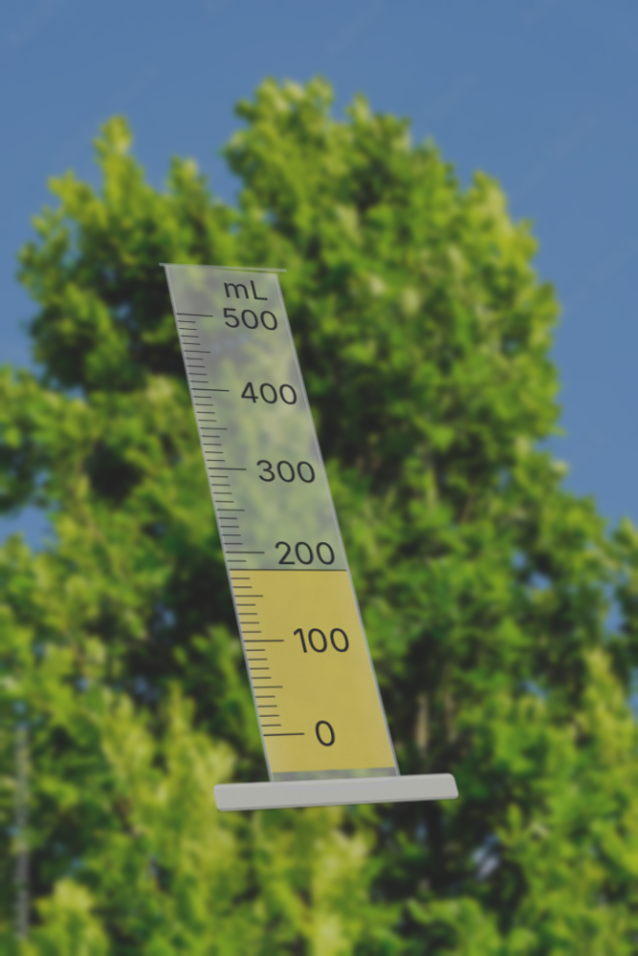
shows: 180 mL
